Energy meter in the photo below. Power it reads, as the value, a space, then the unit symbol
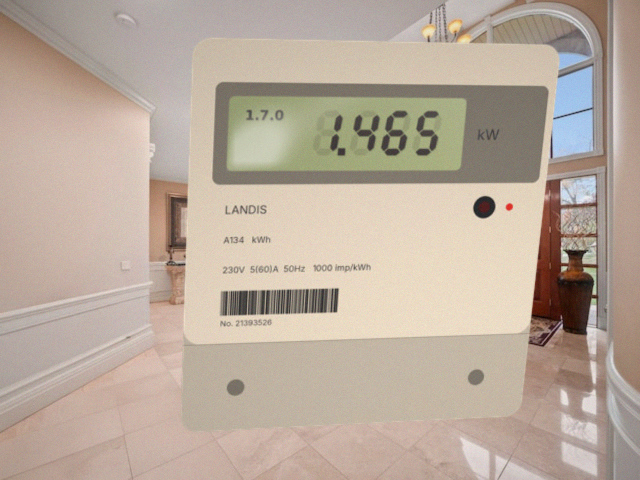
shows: 1.465 kW
